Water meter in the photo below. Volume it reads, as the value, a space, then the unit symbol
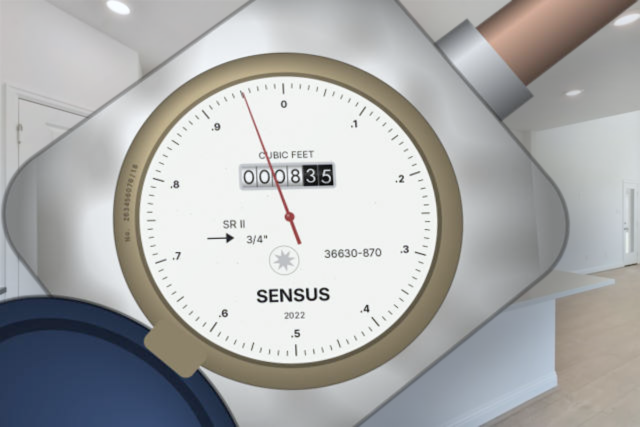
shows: 834.95 ft³
